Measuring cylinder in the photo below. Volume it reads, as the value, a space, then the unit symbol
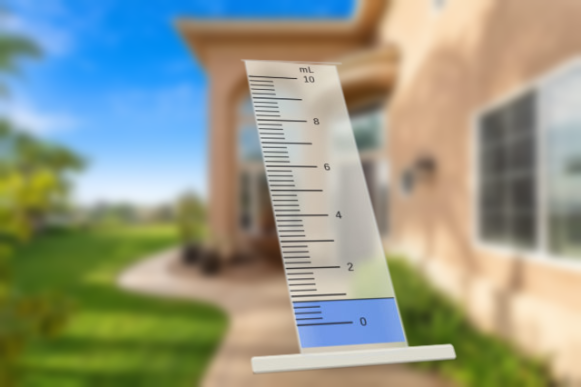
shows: 0.8 mL
